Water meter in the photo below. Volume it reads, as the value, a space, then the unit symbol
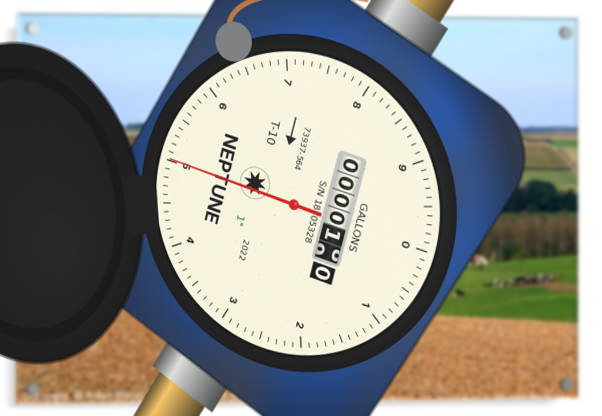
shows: 185.0 gal
